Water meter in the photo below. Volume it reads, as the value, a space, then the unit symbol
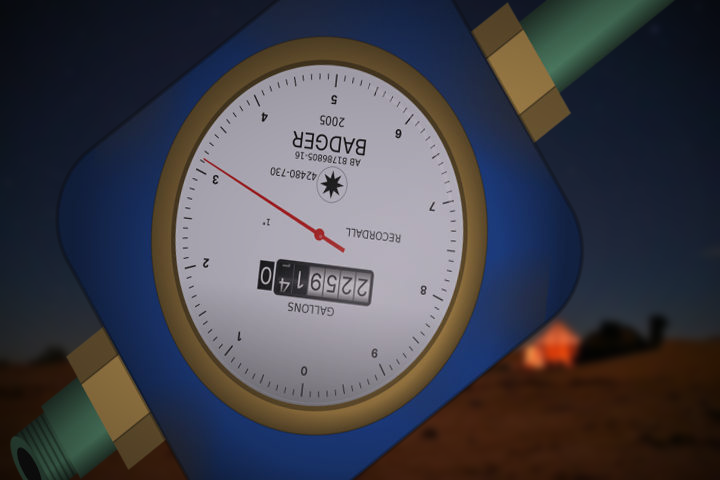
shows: 2259143.1 gal
